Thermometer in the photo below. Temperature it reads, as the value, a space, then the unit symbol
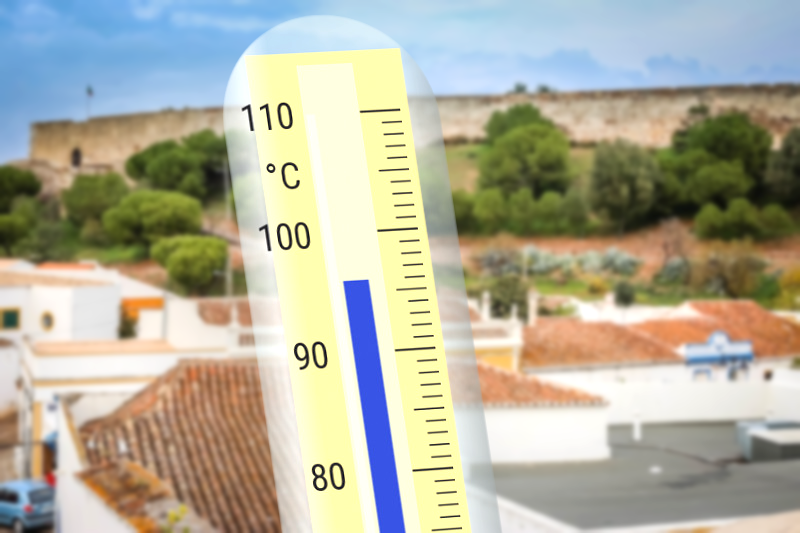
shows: 96 °C
